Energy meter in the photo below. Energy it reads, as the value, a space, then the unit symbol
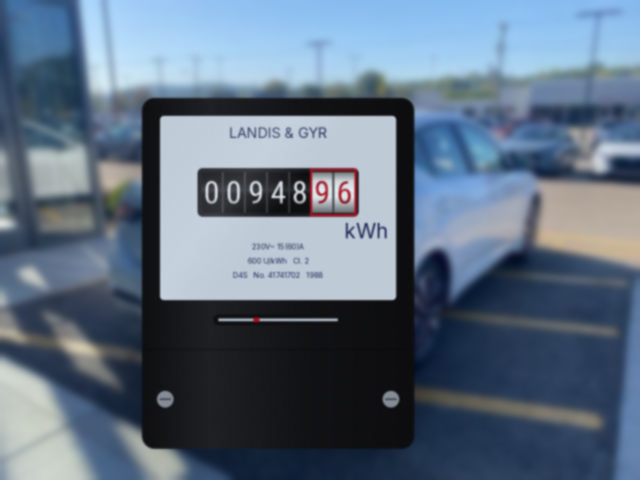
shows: 948.96 kWh
